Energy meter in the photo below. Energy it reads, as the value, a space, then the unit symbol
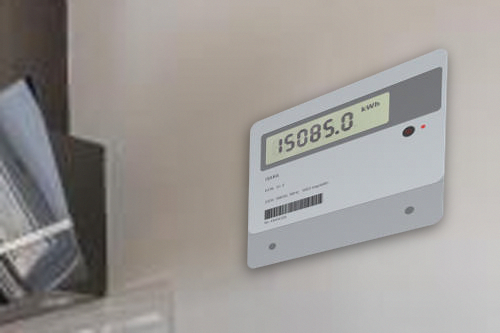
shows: 15085.0 kWh
